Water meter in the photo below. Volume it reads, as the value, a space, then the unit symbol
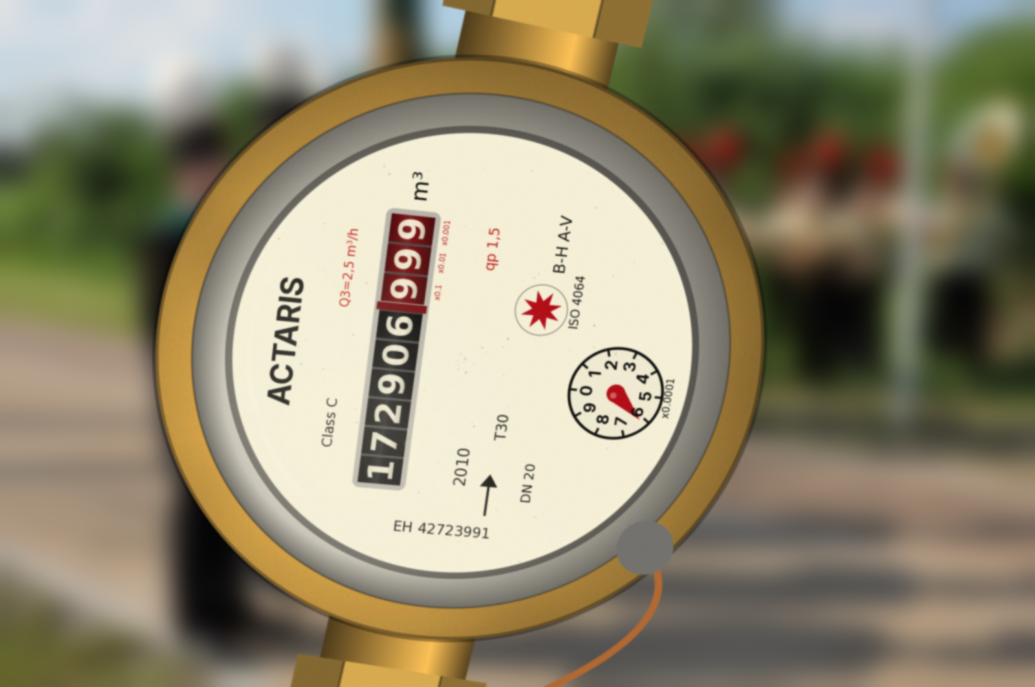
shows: 172906.9996 m³
